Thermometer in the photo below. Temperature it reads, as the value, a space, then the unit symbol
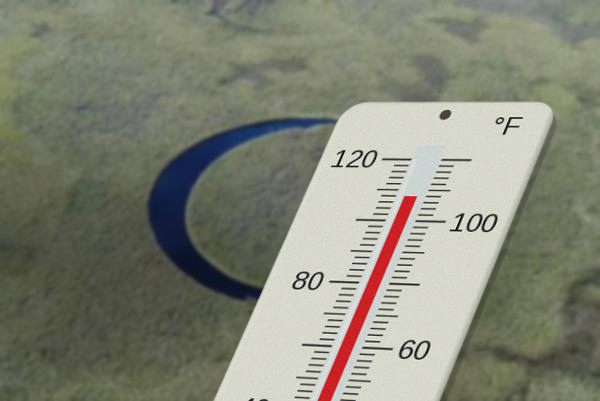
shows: 108 °F
